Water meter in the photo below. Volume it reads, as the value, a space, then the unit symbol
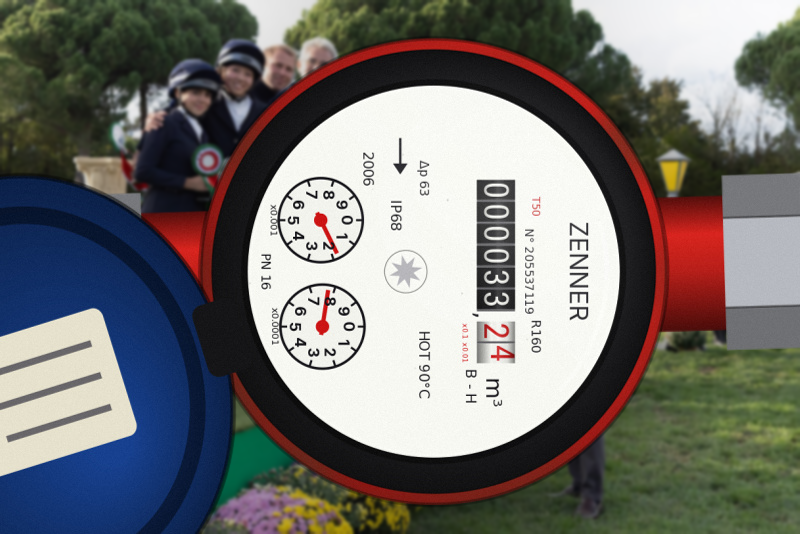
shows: 33.2417 m³
